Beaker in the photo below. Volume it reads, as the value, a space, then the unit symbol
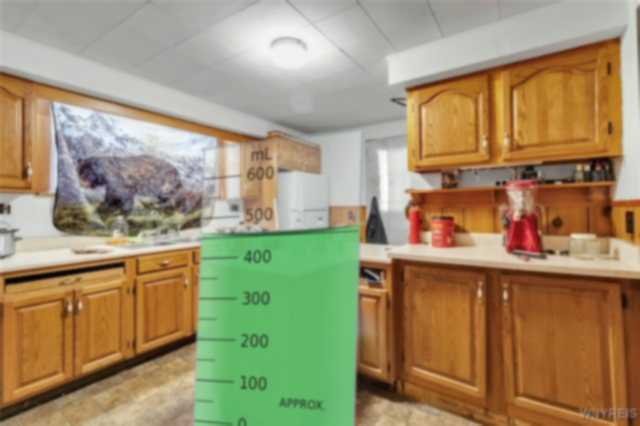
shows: 450 mL
